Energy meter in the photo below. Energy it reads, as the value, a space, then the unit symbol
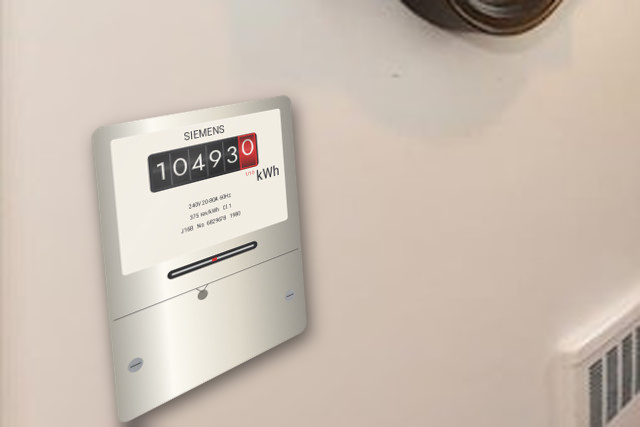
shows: 10493.0 kWh
